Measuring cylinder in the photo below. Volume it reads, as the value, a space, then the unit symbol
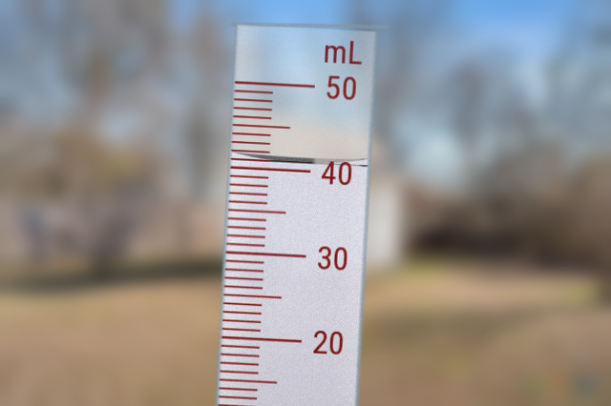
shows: 41 mL
